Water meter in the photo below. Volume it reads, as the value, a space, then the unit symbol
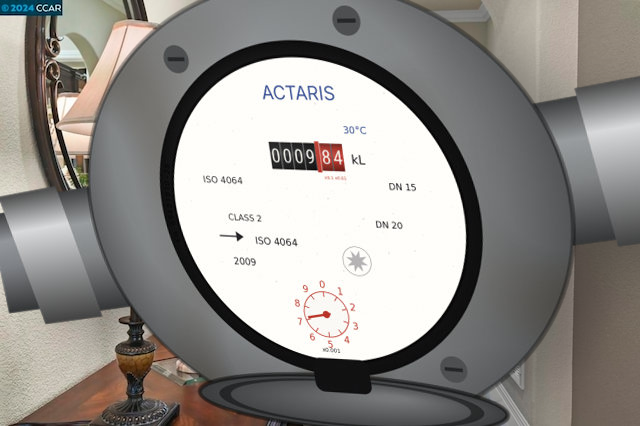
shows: 9.847 kL
